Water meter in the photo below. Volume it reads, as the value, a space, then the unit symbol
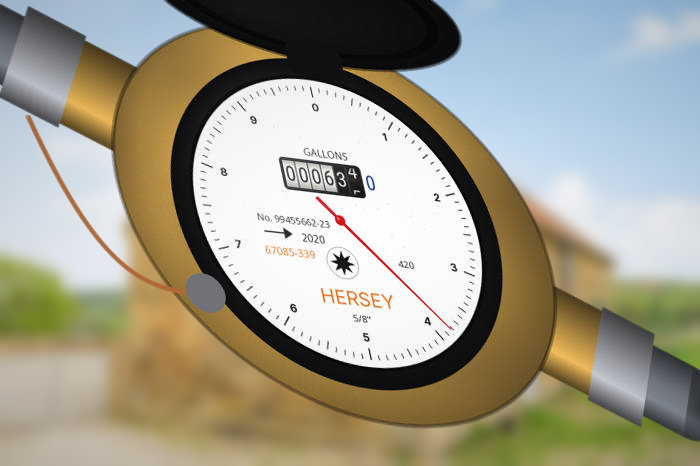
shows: 6343.8 gal
